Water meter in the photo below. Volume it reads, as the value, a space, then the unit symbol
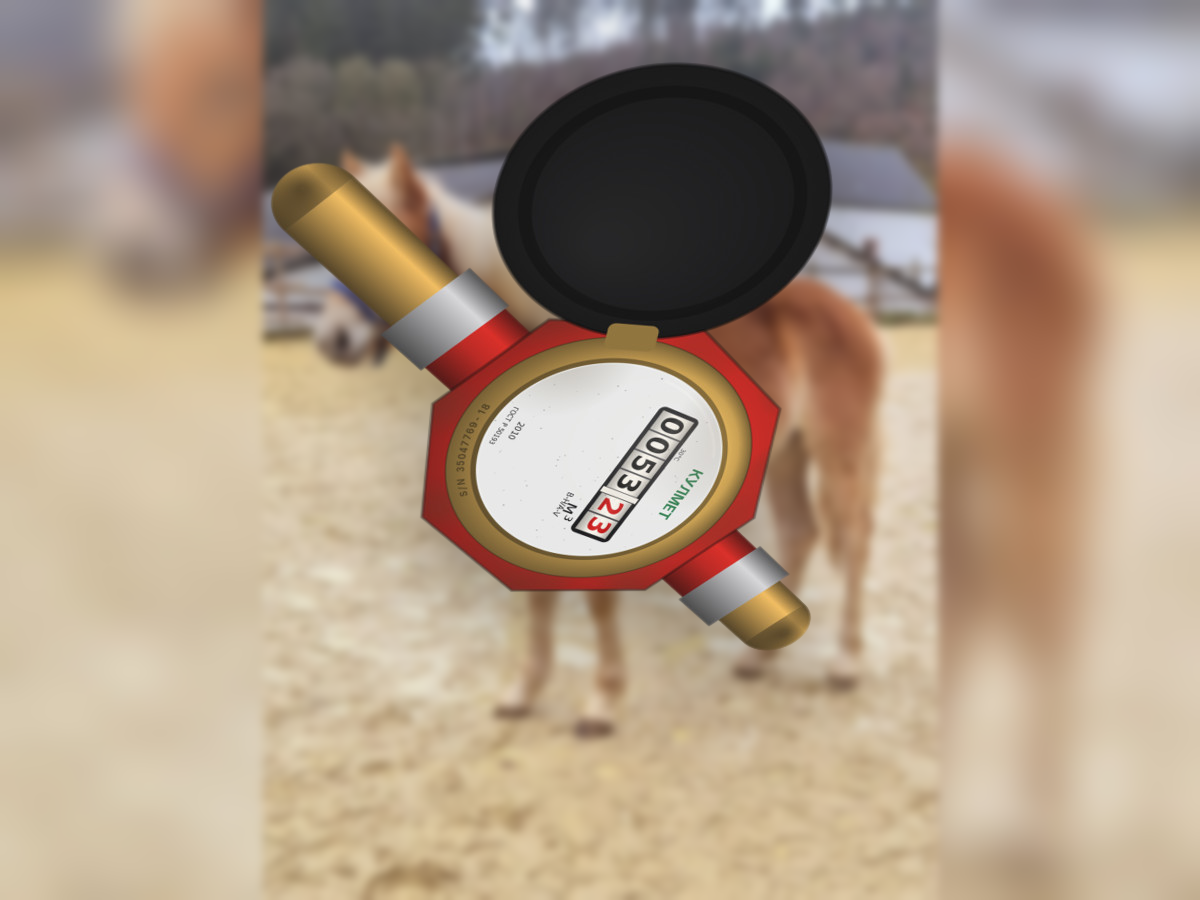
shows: 53.23 m³
